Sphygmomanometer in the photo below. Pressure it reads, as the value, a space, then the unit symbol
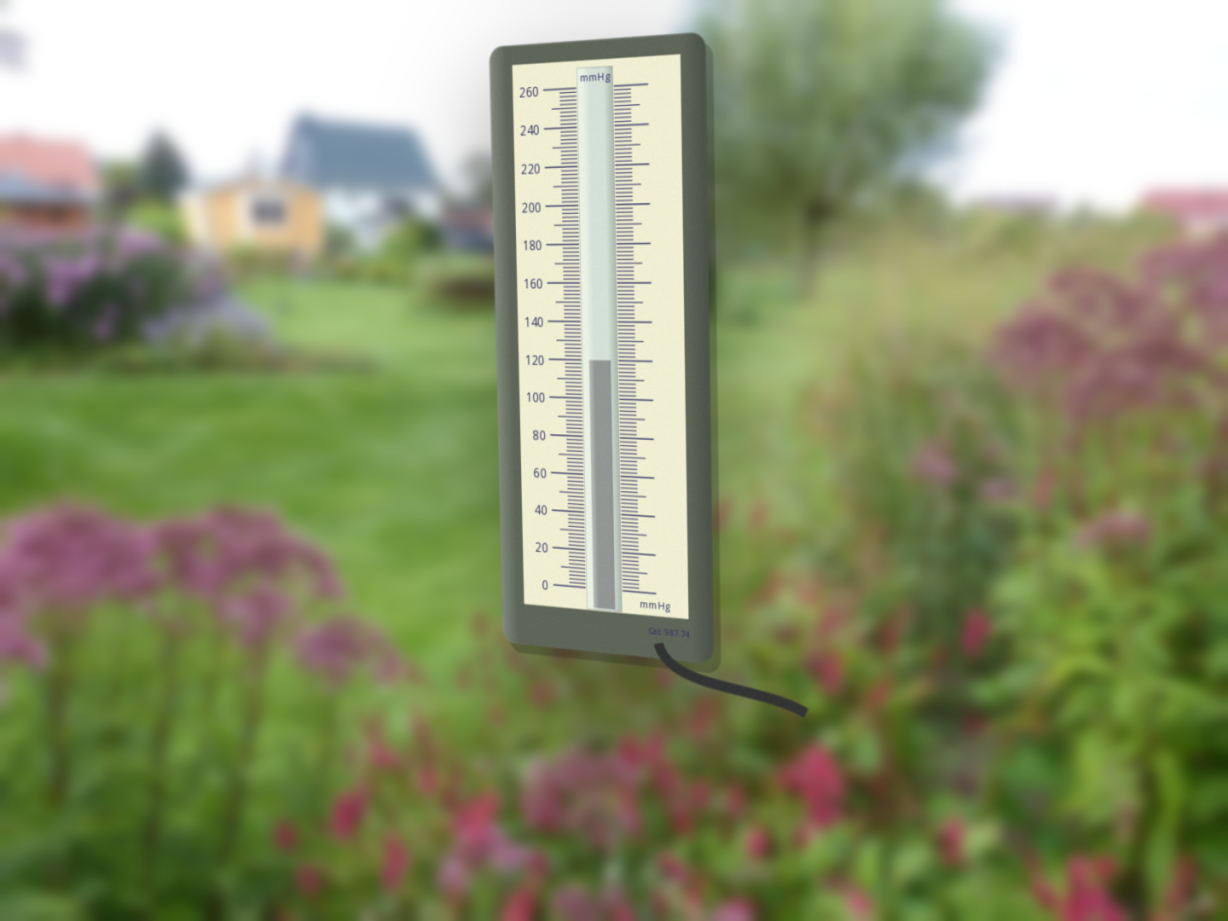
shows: 120 mmHg
